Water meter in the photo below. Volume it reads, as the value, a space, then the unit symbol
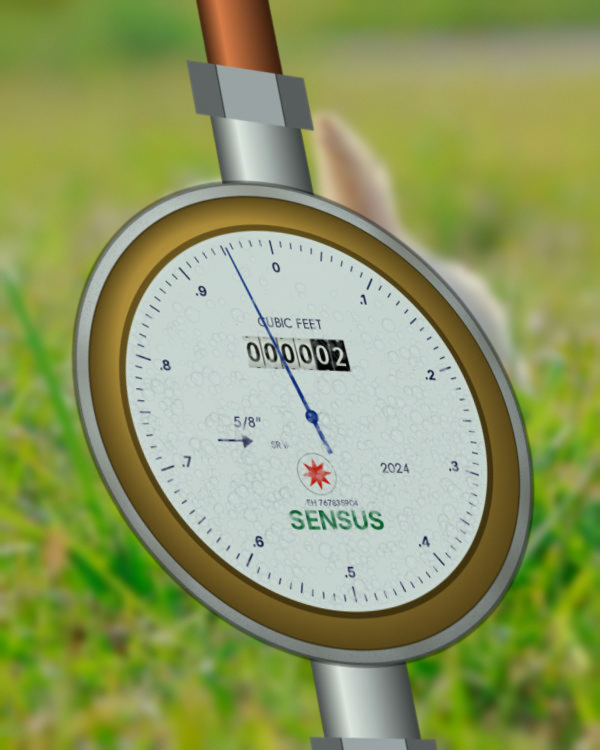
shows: 1.95 ft³
